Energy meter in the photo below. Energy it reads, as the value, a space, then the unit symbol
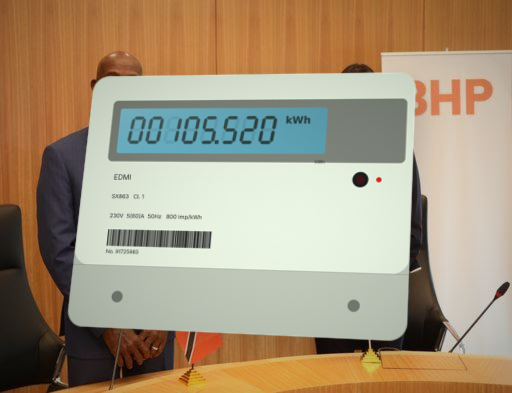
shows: 105.520 kWh
